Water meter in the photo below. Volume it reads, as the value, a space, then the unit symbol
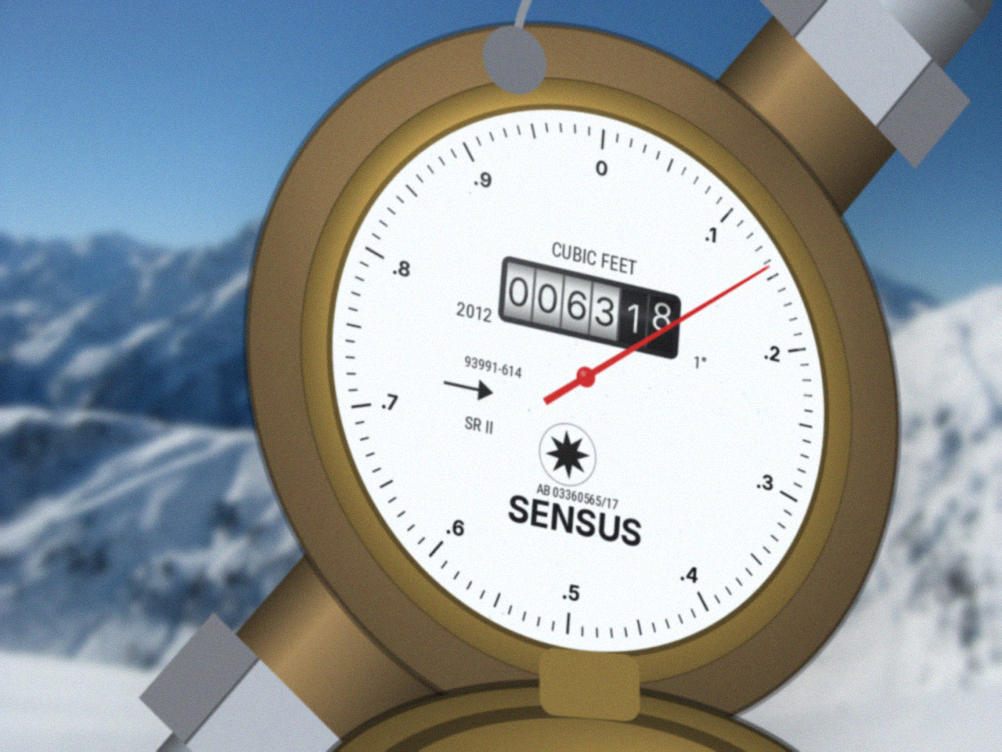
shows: 6318.14 ft³
